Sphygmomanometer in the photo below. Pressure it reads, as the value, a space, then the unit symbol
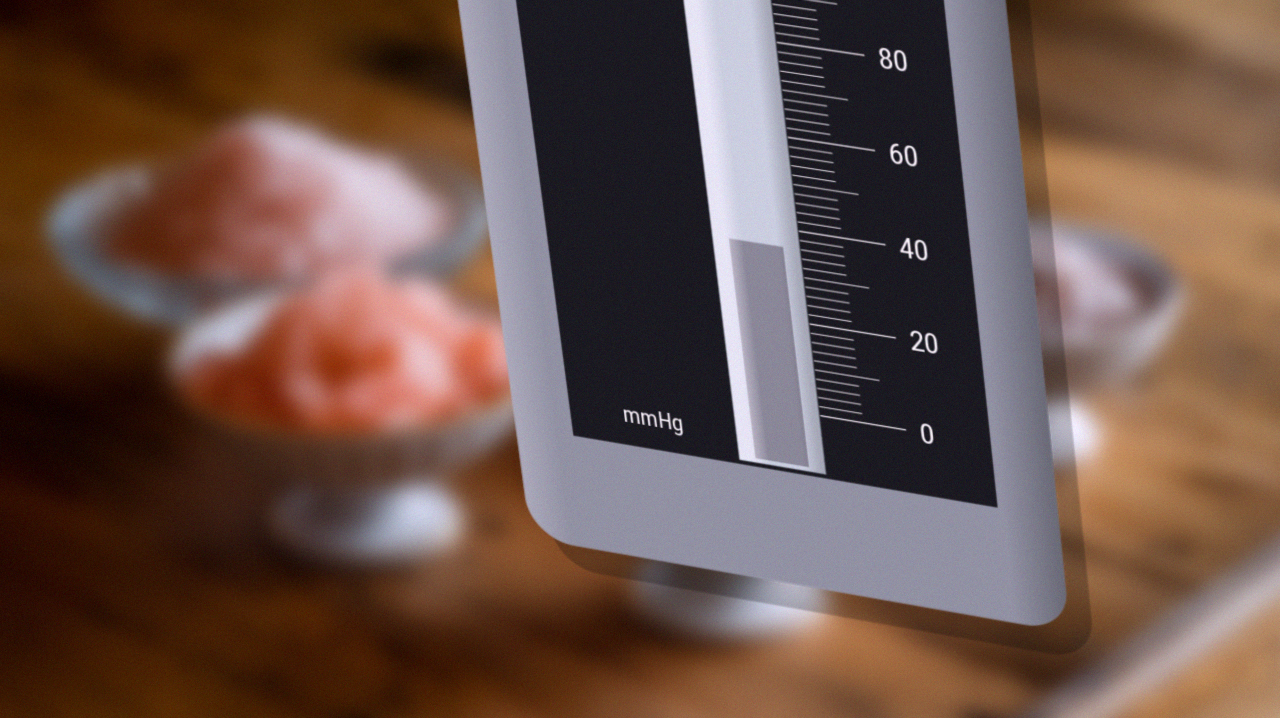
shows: 36 mmHg
